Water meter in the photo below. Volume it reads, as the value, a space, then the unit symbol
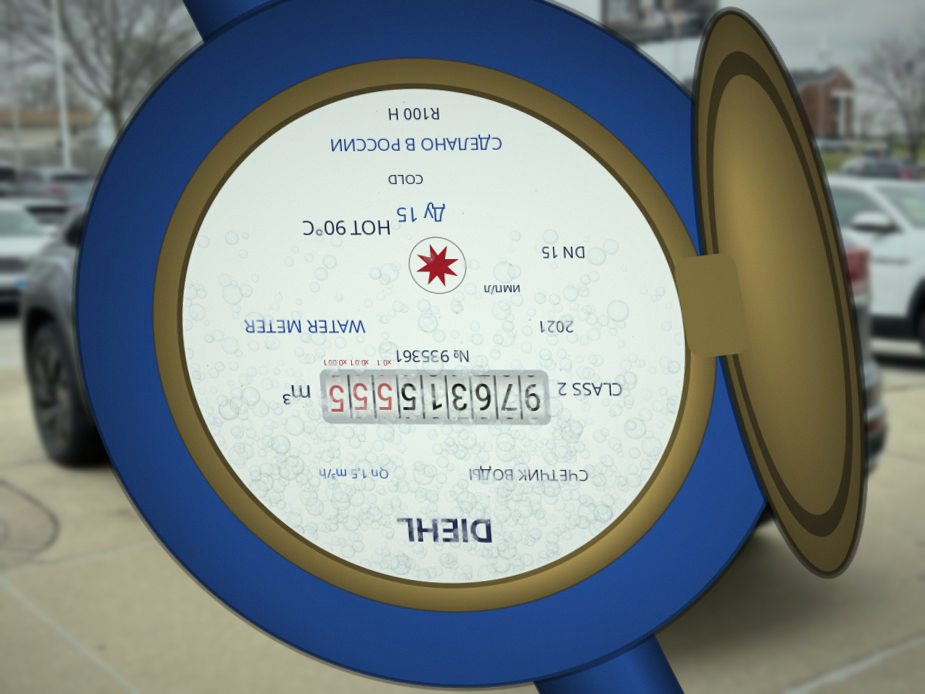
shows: 976315.555 m³
